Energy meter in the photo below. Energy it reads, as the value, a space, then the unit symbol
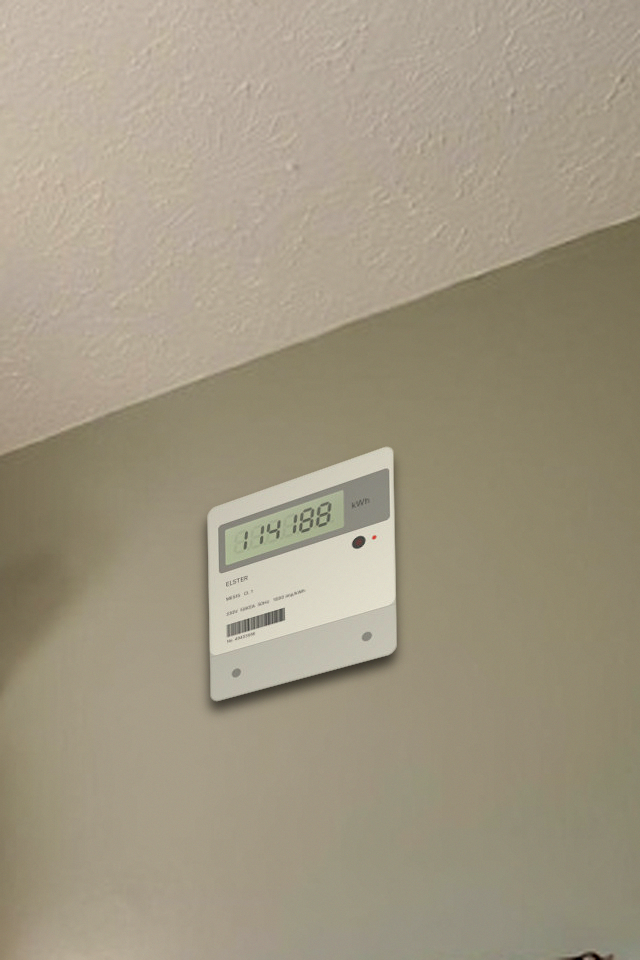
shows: 114188 kWh
